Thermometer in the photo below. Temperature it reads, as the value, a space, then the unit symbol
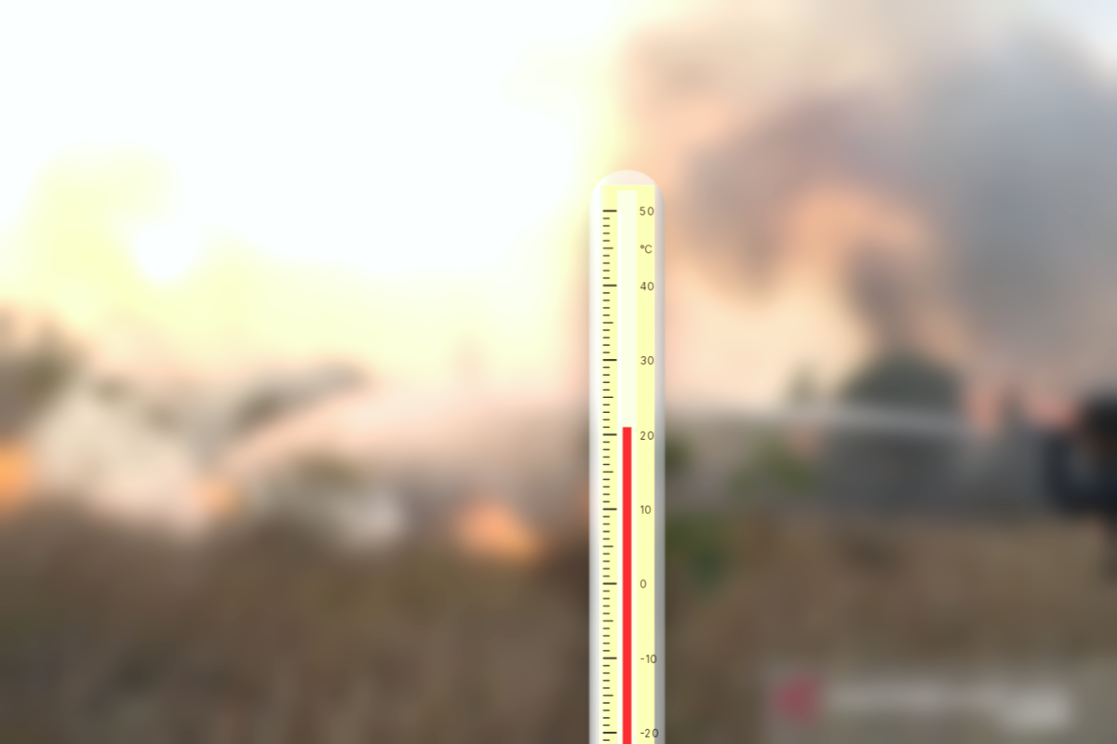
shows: 21 °C
